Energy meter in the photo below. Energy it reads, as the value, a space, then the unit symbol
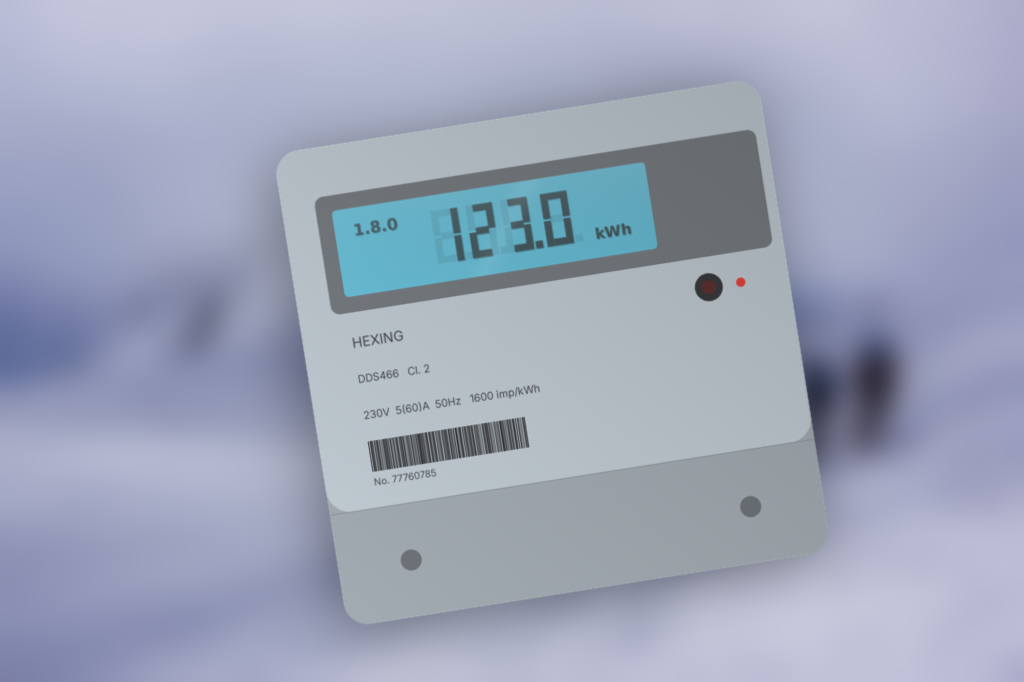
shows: 123.0 kWh
